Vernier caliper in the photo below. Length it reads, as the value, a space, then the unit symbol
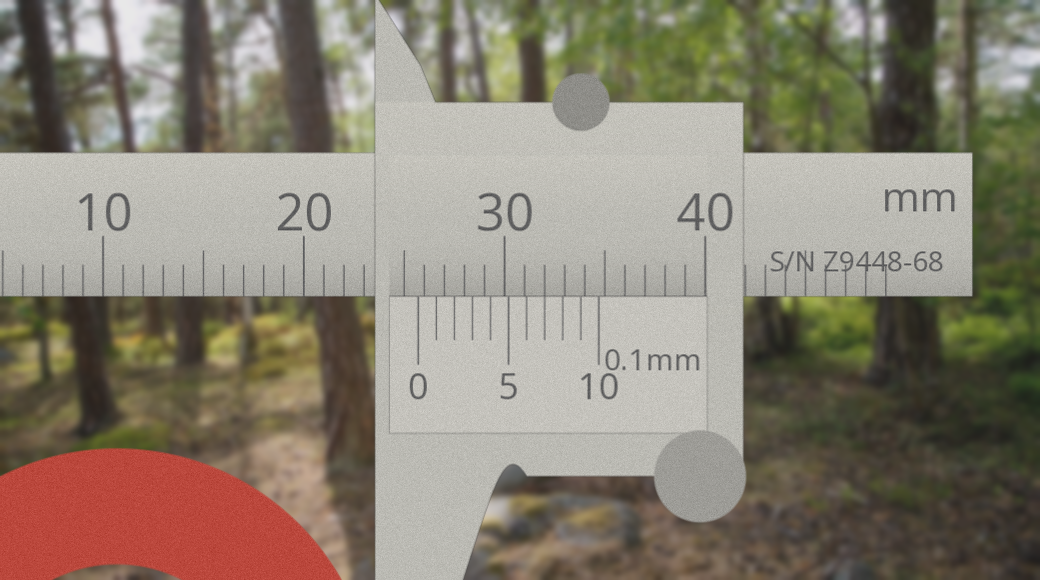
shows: 25.7 mm
